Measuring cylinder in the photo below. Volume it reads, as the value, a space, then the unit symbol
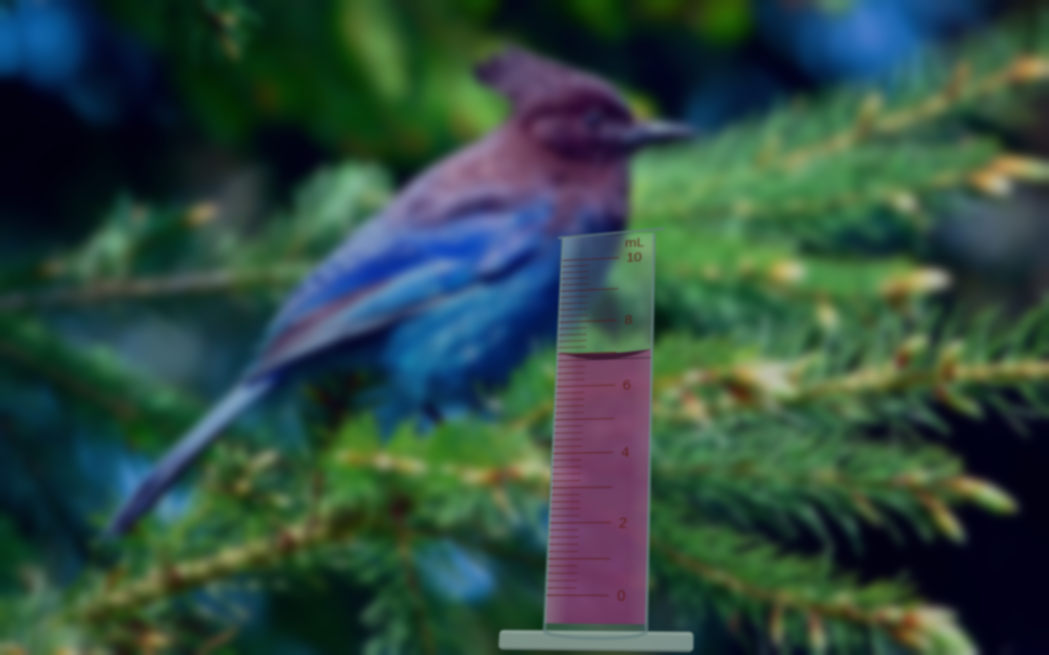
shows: 6.8 mL
